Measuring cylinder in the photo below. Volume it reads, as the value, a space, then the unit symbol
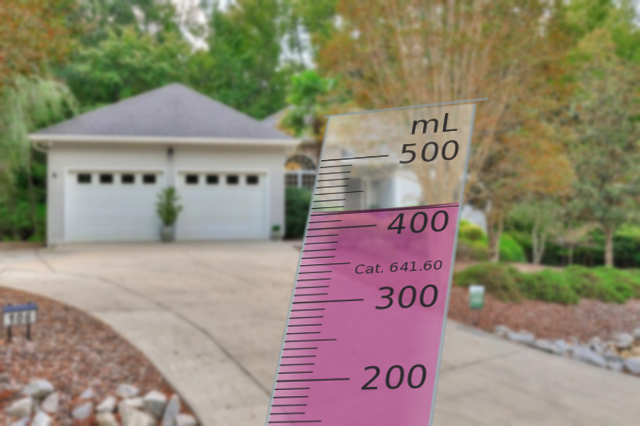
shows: 420 mL
